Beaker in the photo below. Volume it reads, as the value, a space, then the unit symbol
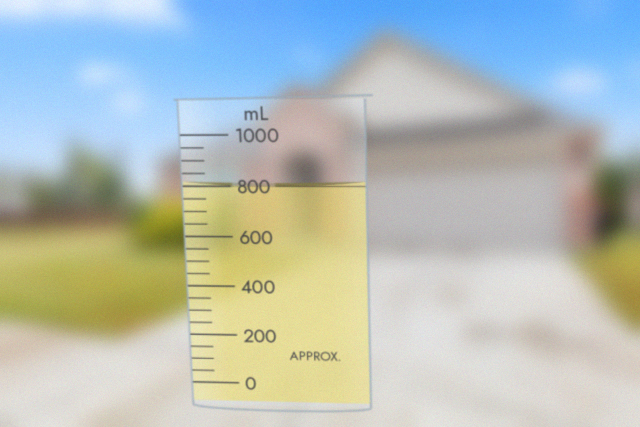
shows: 800 mL
